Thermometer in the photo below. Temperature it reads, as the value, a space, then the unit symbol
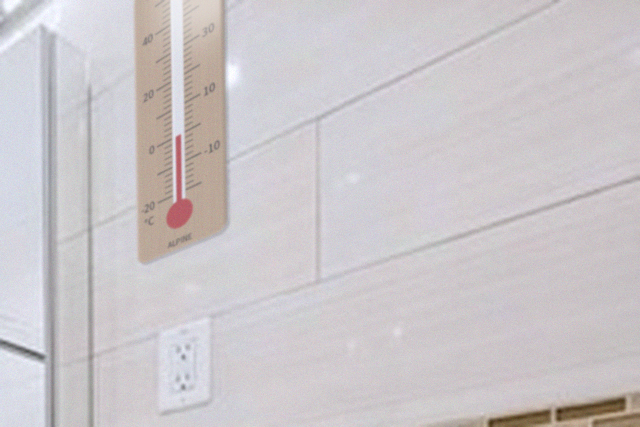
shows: 0 °C
